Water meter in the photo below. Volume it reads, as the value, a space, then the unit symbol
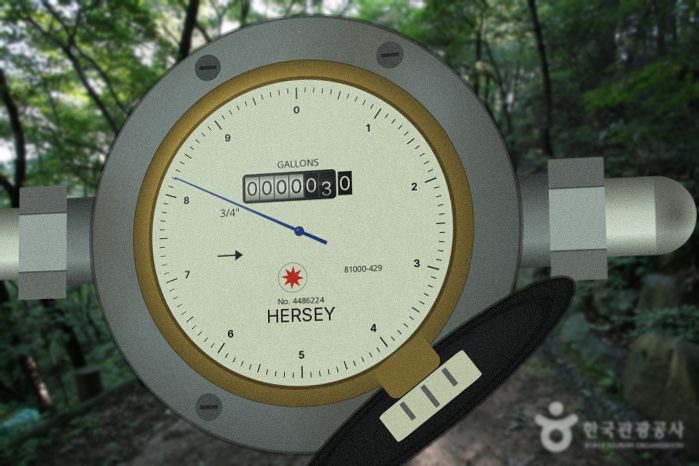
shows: 28.2 gal
